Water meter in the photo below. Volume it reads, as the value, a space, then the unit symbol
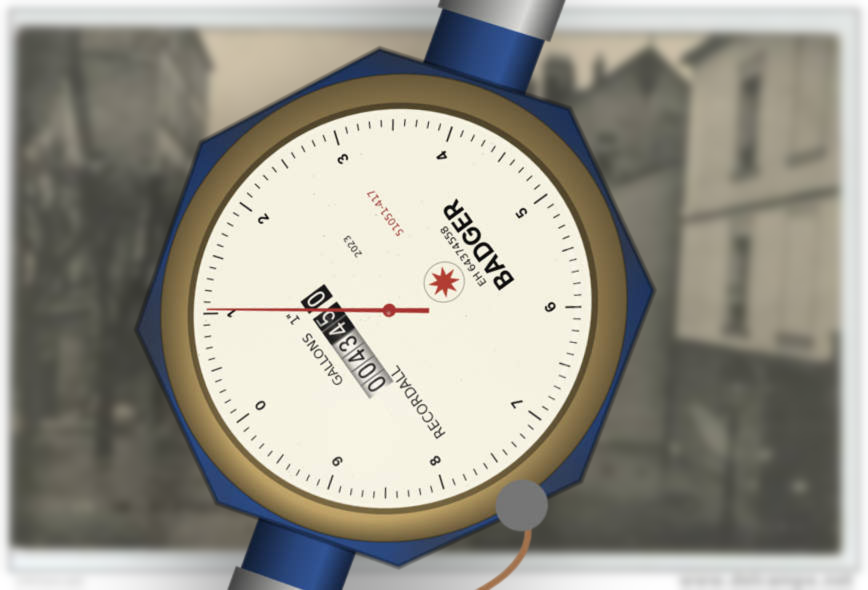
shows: 43451.0 gal
